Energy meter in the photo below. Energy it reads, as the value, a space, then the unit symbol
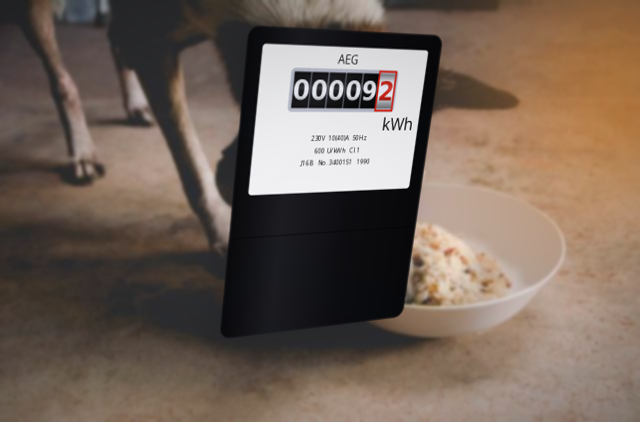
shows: 9.2 kWh
